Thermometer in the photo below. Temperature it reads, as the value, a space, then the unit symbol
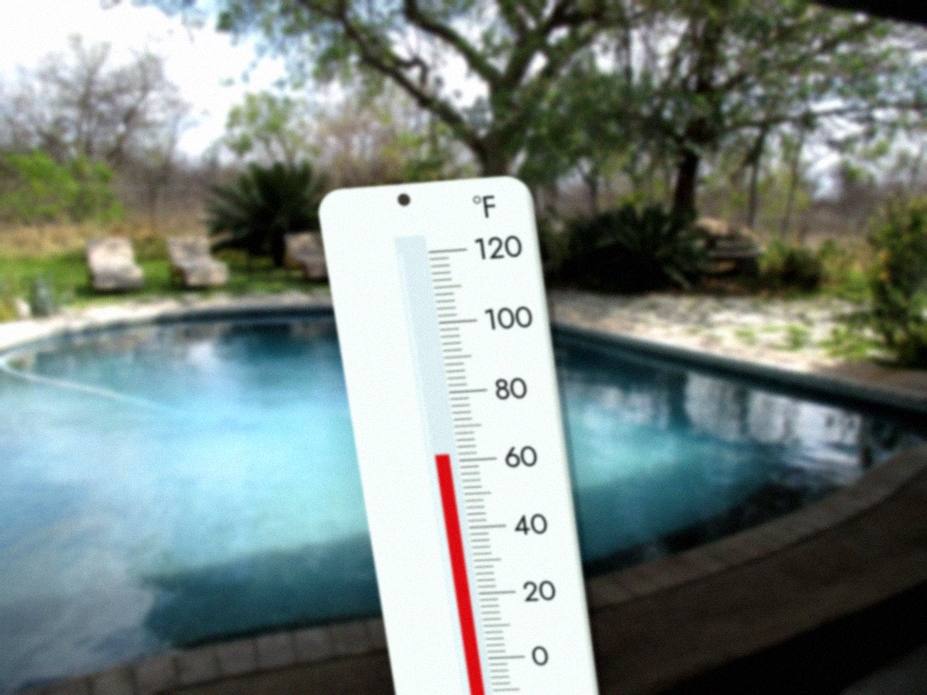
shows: 62 °F
